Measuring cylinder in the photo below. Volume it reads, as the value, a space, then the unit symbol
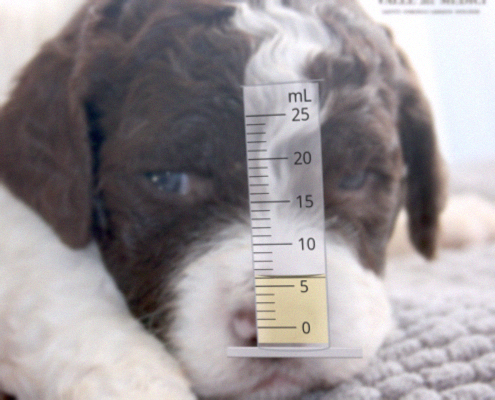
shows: 6 mL
